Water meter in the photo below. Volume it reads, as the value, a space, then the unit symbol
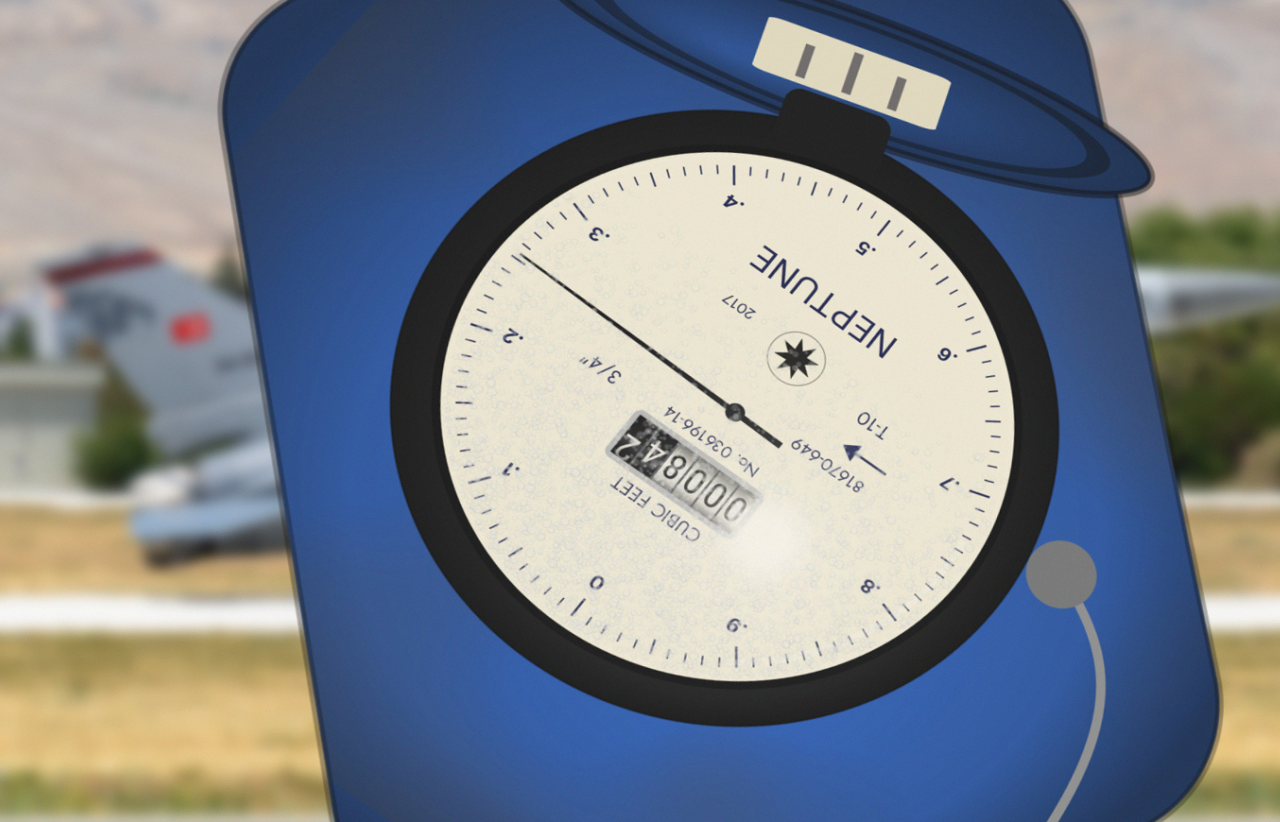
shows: 842.25 ft³
